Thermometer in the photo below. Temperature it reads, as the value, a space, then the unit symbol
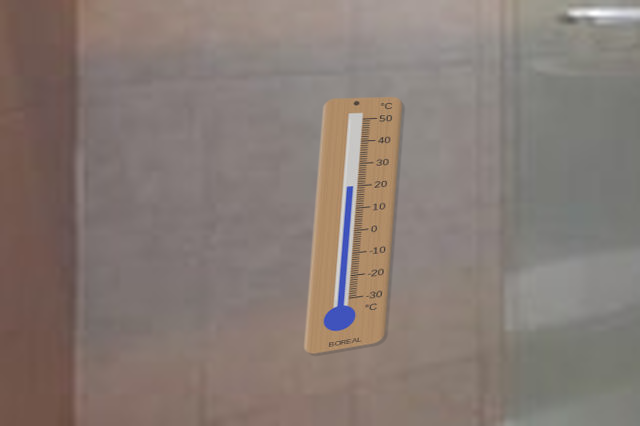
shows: 20 °C
